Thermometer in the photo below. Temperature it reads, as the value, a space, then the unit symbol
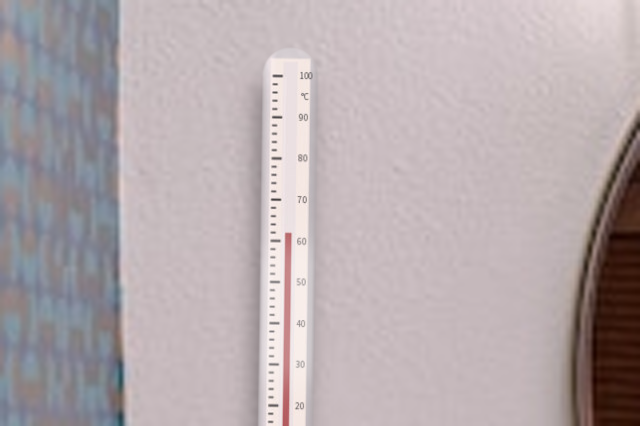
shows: 62 °C
